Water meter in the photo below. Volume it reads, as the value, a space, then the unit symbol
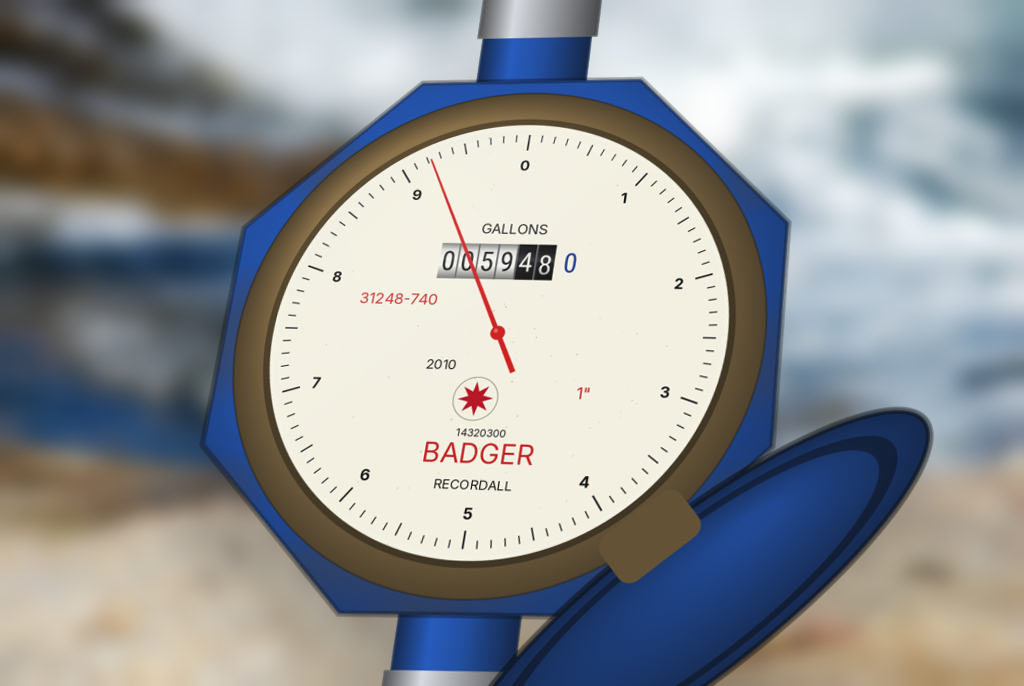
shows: 59479.2 gal
